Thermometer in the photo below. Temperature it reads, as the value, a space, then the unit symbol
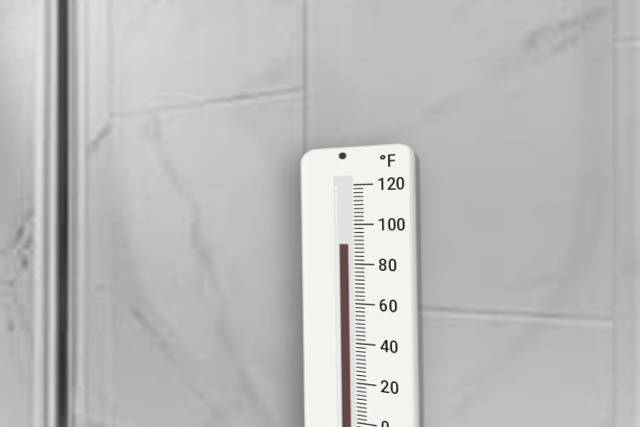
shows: 90 °F
